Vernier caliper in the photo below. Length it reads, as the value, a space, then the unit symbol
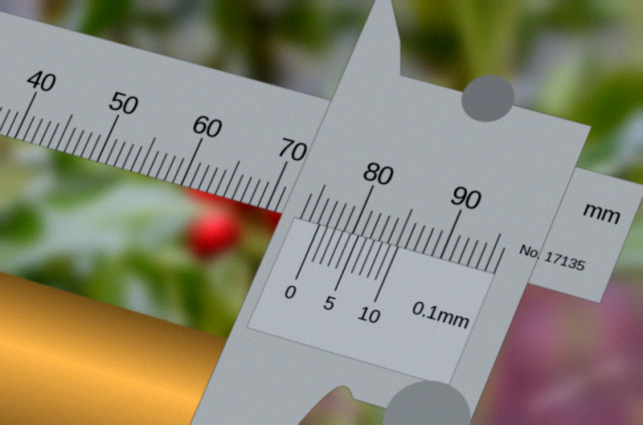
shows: 76.2 mm
